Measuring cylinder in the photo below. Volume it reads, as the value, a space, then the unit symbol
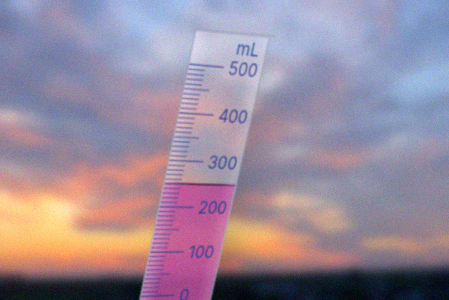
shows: 250 mL
